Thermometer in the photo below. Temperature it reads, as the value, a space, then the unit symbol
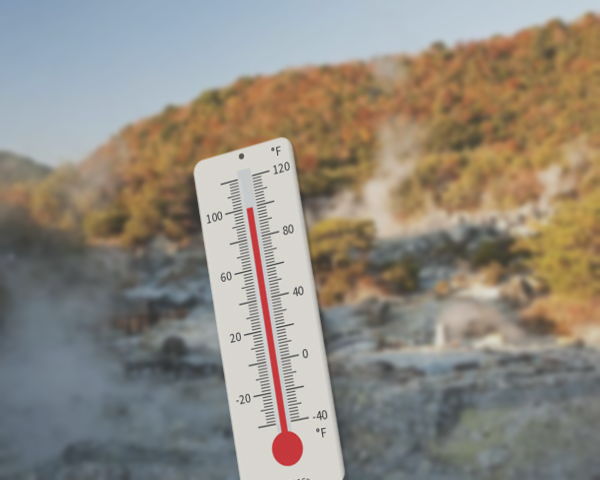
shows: 100 °F
